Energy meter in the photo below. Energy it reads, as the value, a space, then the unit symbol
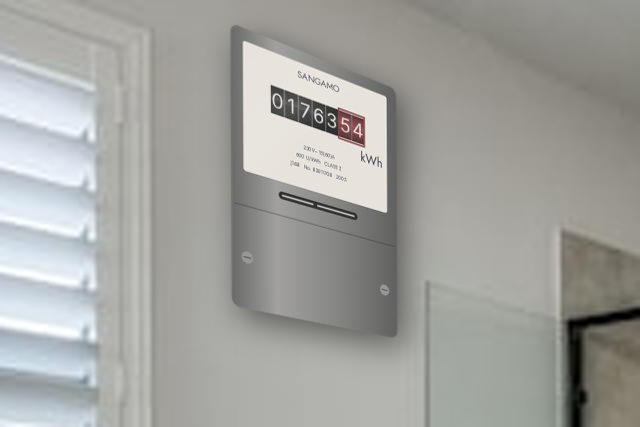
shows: 1763.54 kWh
